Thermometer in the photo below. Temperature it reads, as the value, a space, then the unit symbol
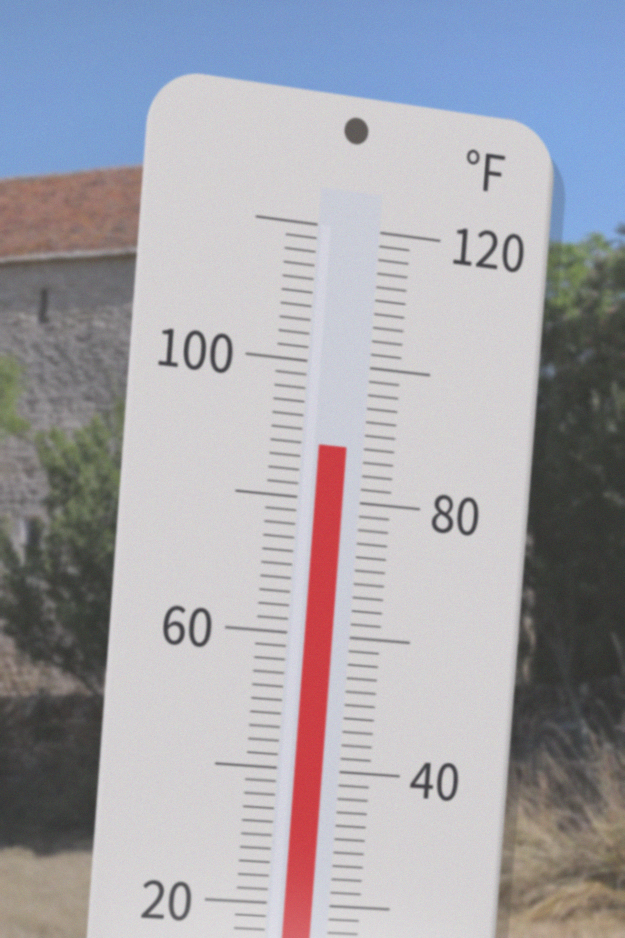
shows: 88 °F
